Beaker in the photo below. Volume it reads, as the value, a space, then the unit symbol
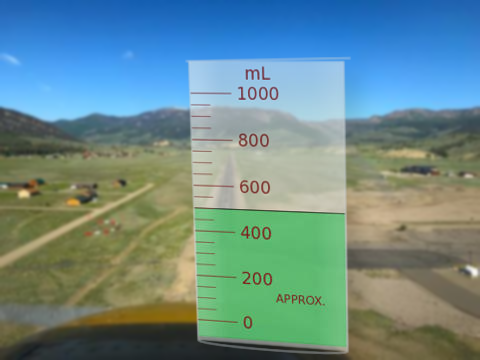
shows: 500 mL
